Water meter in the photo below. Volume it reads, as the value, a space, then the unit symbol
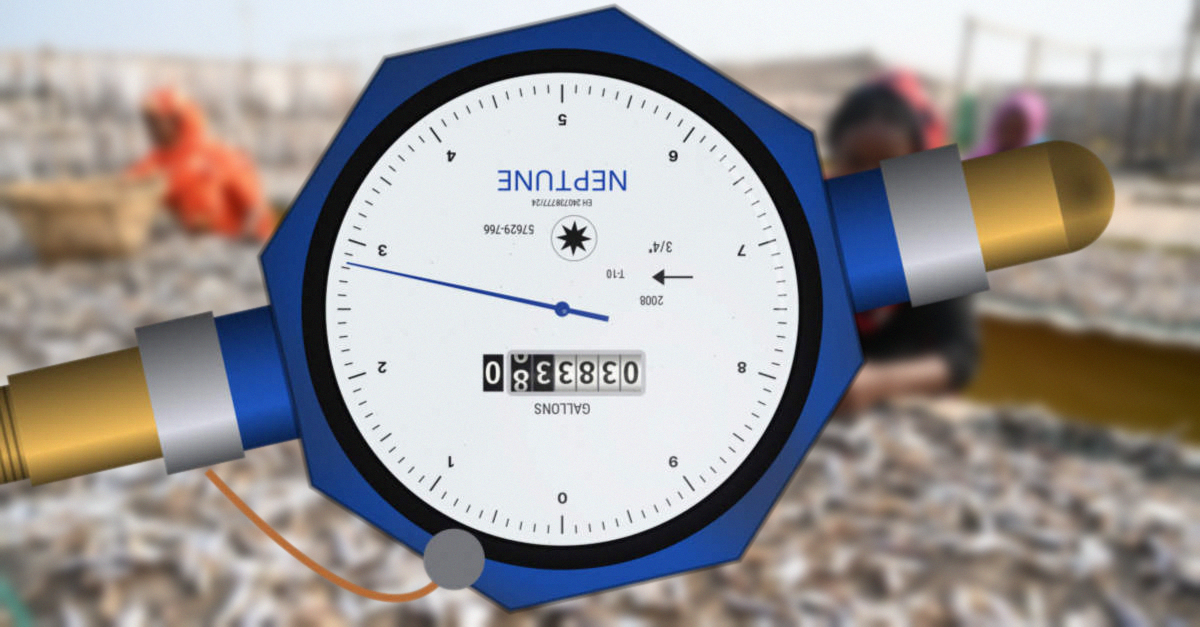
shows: 383382.8 gal
